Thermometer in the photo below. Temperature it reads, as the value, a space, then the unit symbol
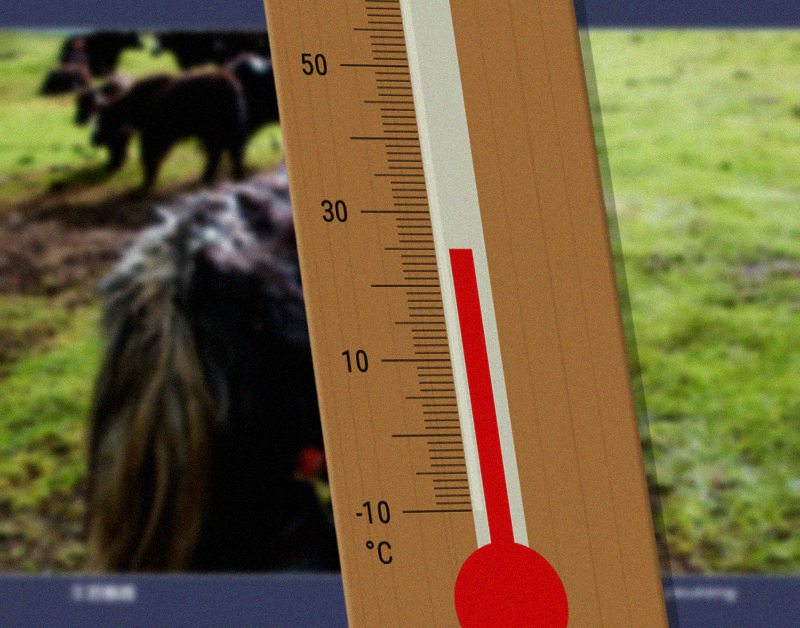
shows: 25 °C
